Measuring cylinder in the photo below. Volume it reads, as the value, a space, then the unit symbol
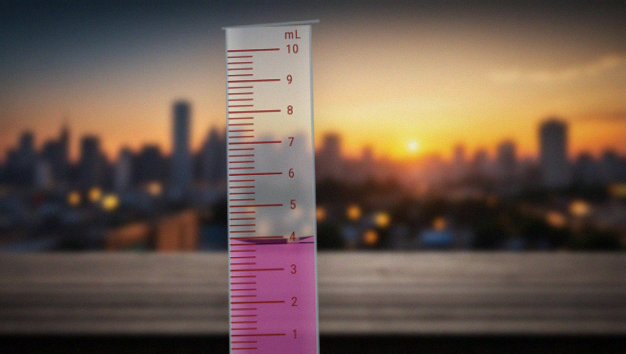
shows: 3.8 mL
